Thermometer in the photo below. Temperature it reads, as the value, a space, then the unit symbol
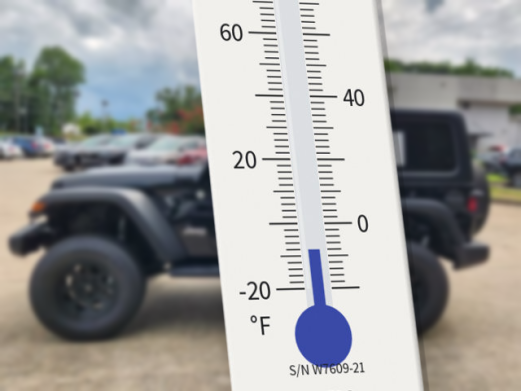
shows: -8 °F
